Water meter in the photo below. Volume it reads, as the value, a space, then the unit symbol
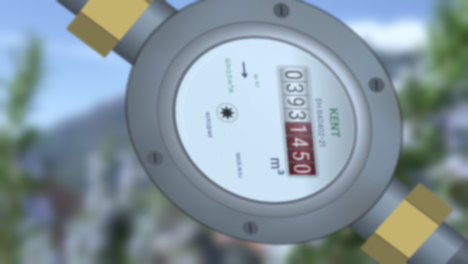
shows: 393.1450 m³
